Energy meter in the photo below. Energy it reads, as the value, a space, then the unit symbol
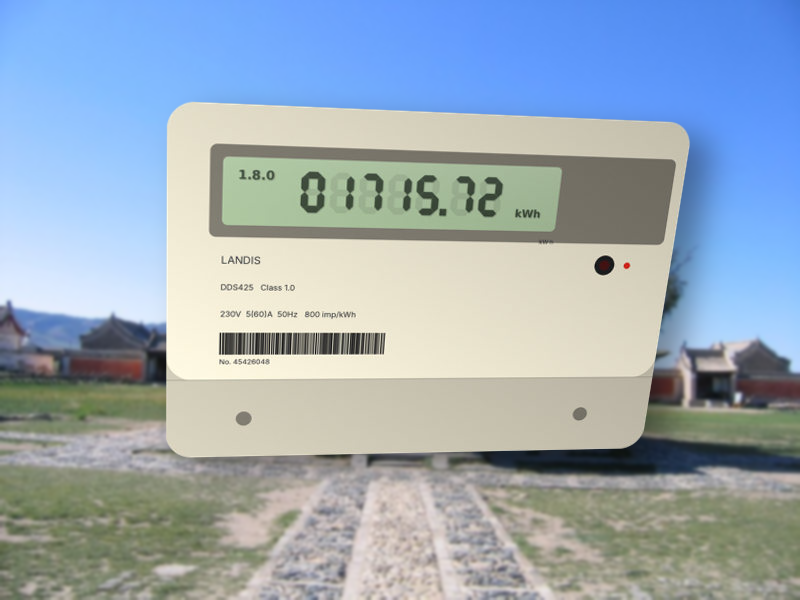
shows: 1715.72 kWh
